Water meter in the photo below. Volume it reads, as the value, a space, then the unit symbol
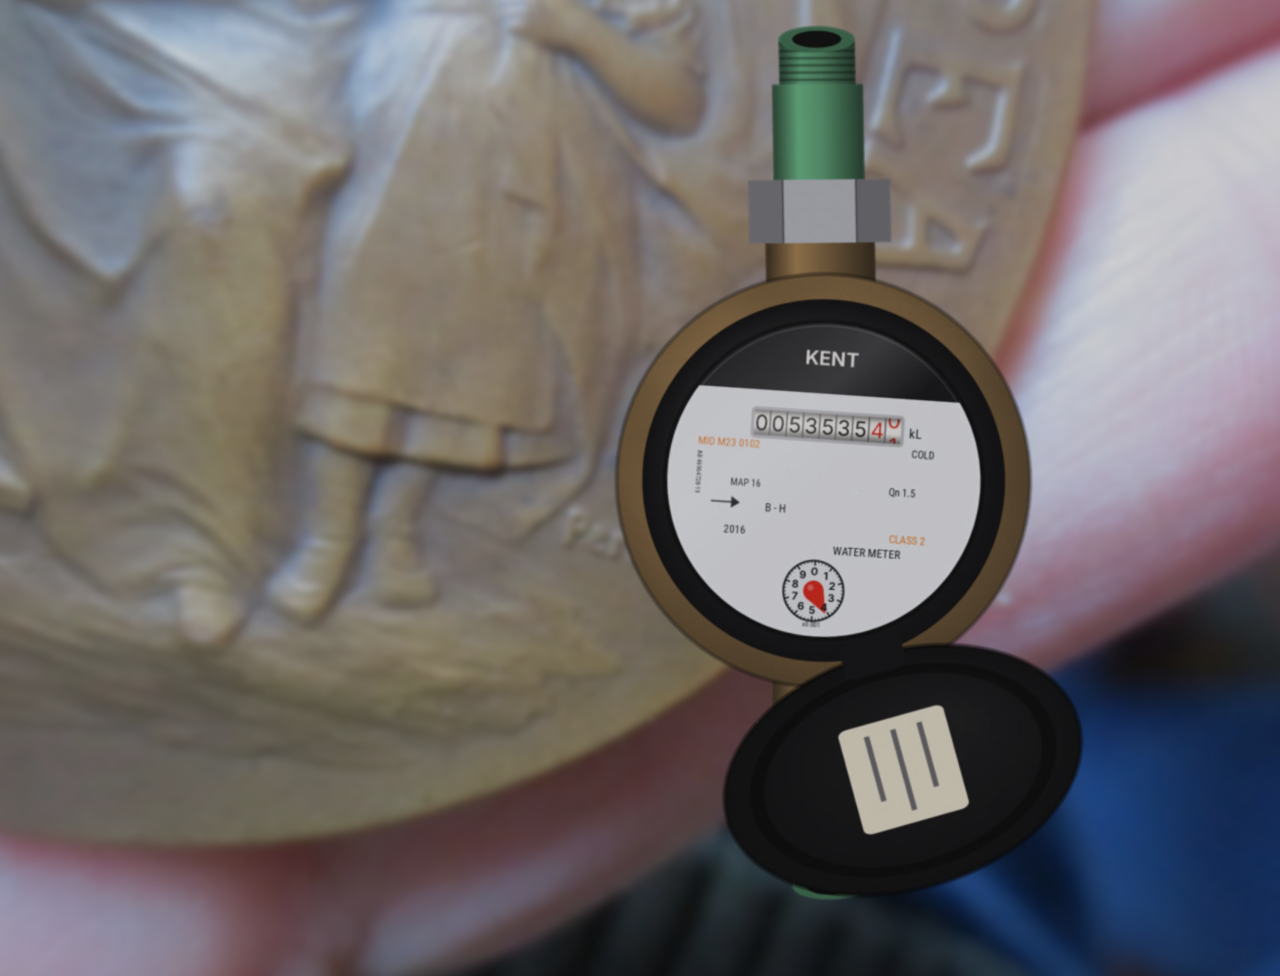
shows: 53535.404 kL
